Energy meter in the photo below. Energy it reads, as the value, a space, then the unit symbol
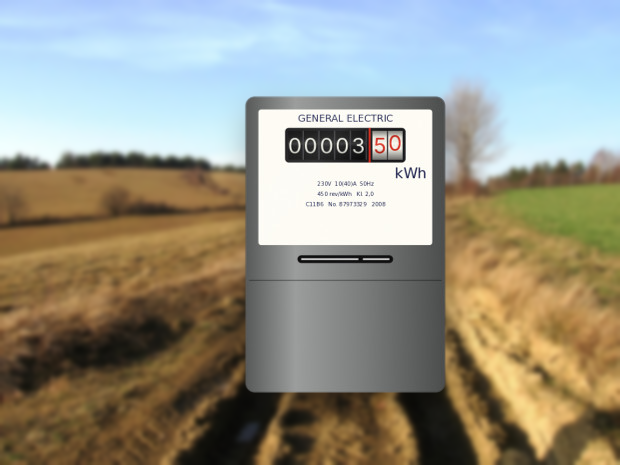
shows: 3.50 kWh
